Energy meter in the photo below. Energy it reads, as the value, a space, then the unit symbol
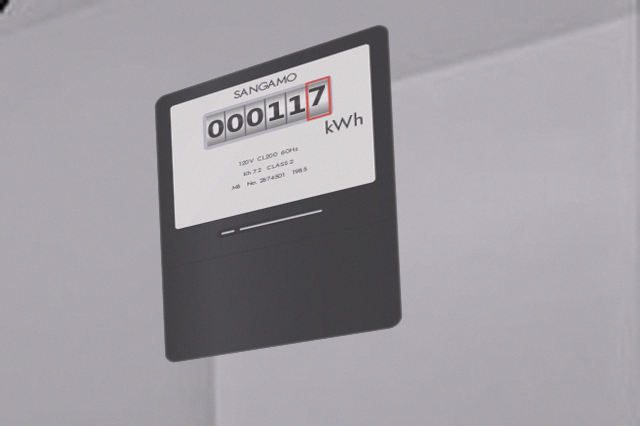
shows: 11.7 kWh
